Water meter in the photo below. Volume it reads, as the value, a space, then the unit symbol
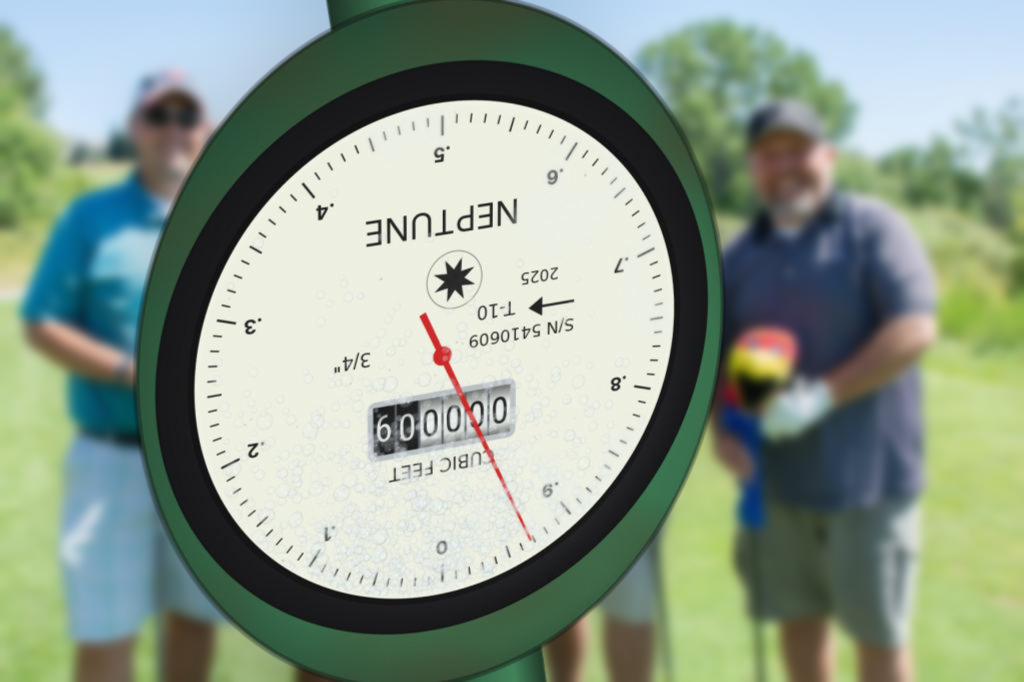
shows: 8.93 ft³
